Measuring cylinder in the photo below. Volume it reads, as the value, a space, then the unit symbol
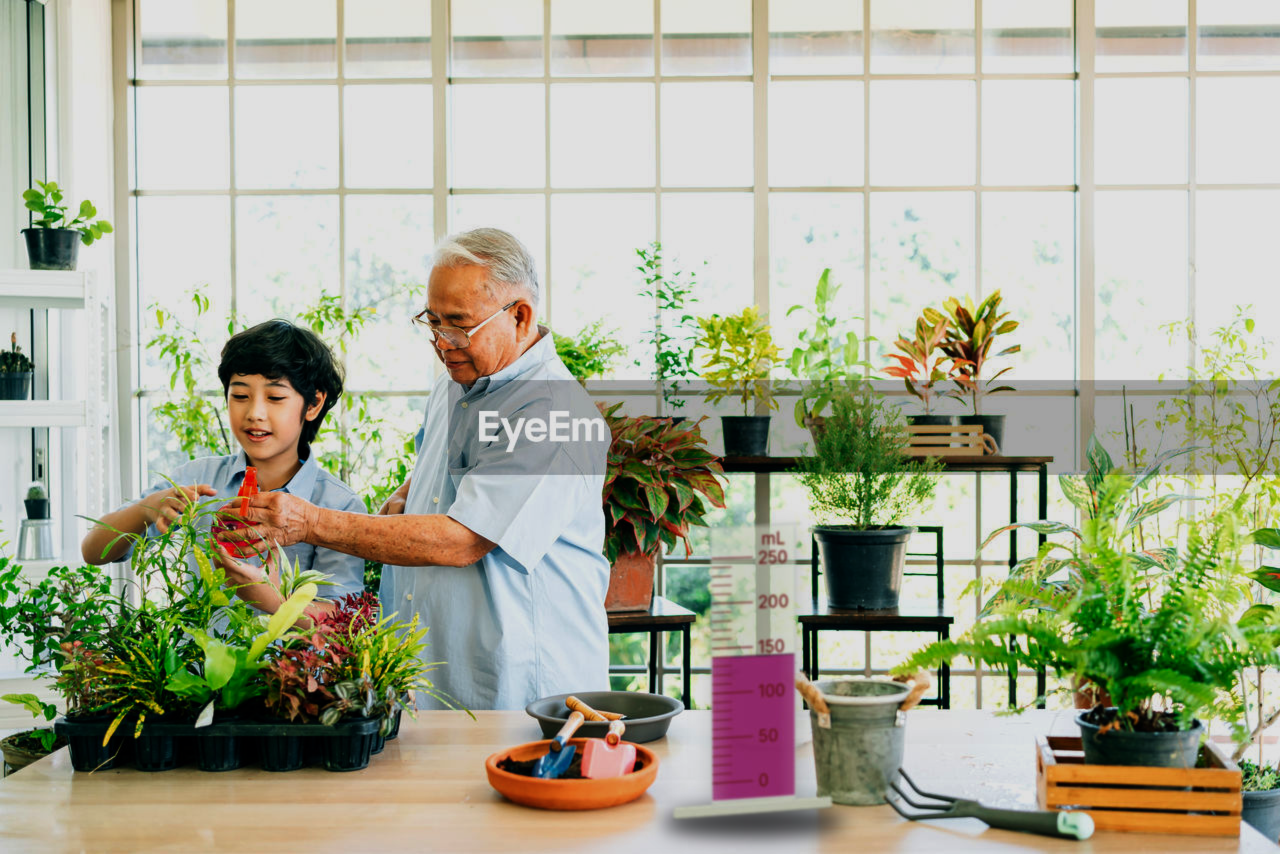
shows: 140 mL
